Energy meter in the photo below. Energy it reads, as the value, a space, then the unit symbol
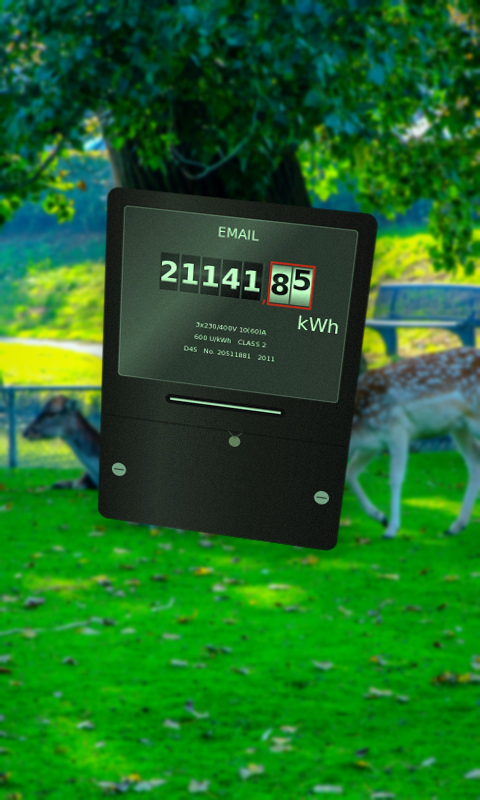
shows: 21141.85 kWh
